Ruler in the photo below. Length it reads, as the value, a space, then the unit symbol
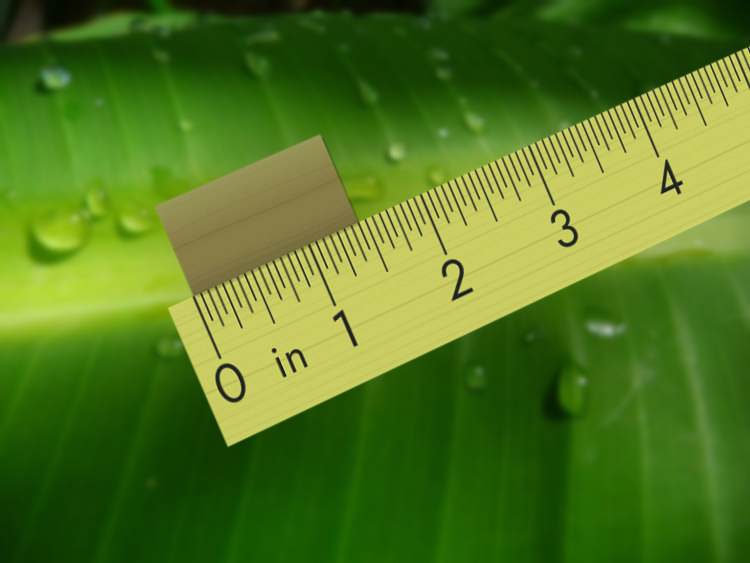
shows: 1.4375 in
